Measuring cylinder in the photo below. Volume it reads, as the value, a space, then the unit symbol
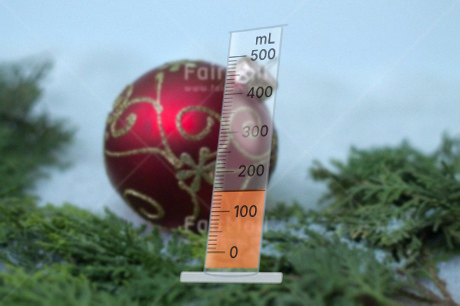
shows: 150 mL
